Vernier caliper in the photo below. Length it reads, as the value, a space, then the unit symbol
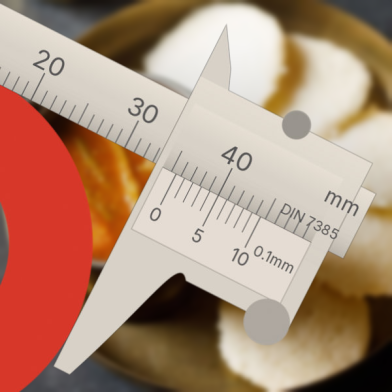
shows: 35.5 mm
